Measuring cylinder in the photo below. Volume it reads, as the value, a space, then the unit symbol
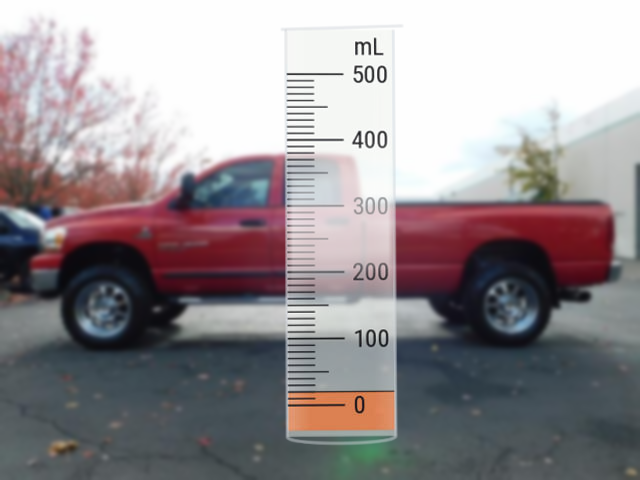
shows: 20 mL
